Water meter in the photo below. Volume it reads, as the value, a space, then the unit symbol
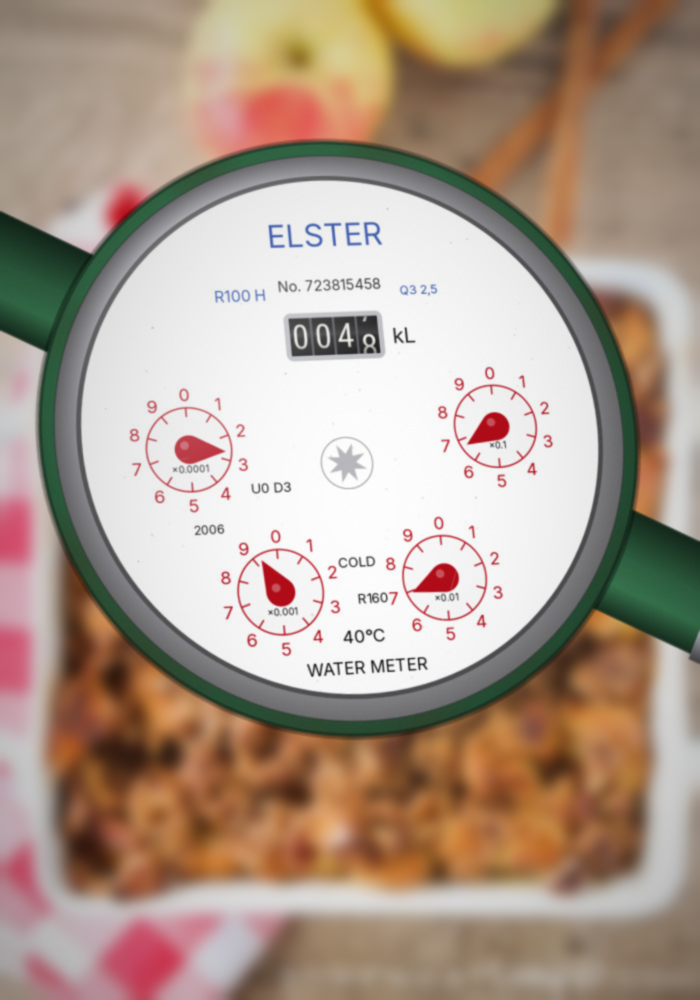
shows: 47.6692 kL
